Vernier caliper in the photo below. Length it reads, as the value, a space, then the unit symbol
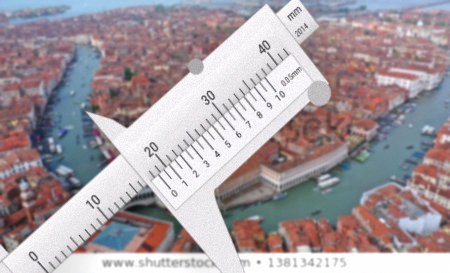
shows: 18.6 mm
